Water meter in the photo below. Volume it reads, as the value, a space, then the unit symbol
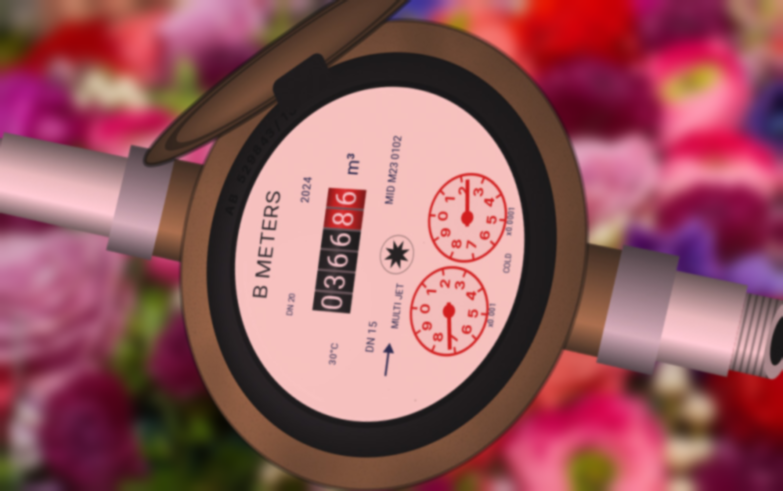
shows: 366.8672 m³
